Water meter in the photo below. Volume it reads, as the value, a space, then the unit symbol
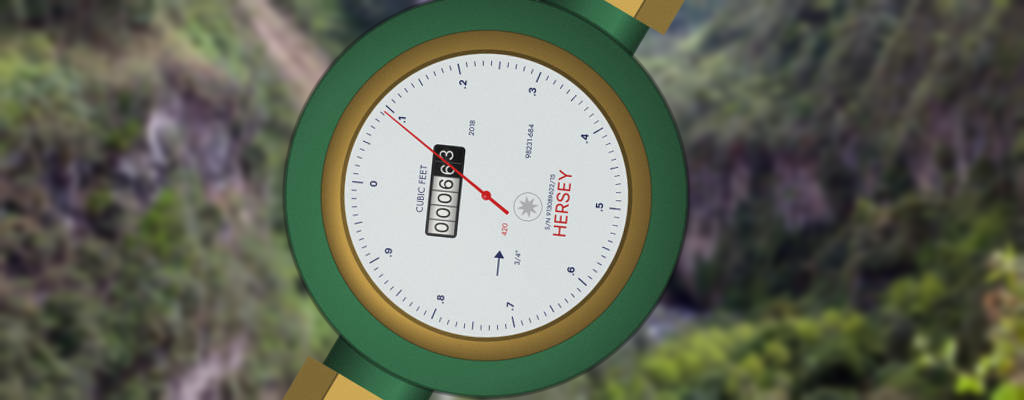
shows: 663.09 ft³
